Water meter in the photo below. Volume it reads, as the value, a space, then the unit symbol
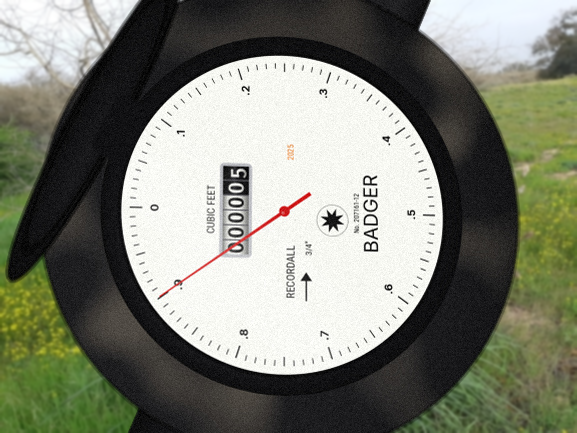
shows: 4.90 ft³
